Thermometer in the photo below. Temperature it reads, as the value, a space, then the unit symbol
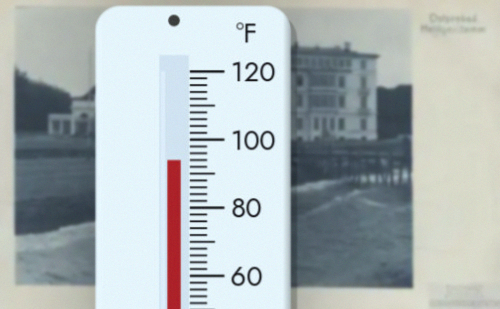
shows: 94 °F
